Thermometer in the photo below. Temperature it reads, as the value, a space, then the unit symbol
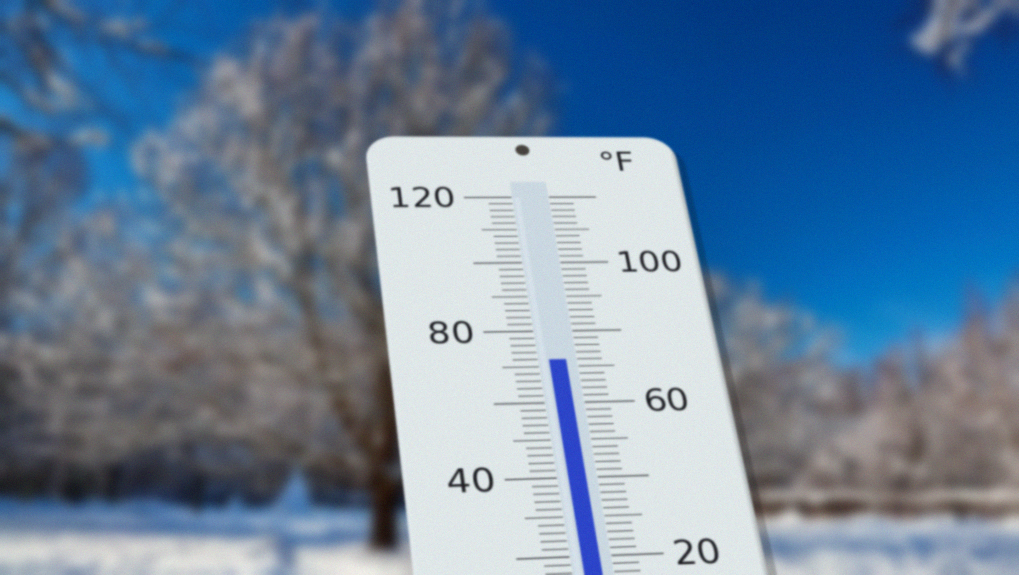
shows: 72 °F
